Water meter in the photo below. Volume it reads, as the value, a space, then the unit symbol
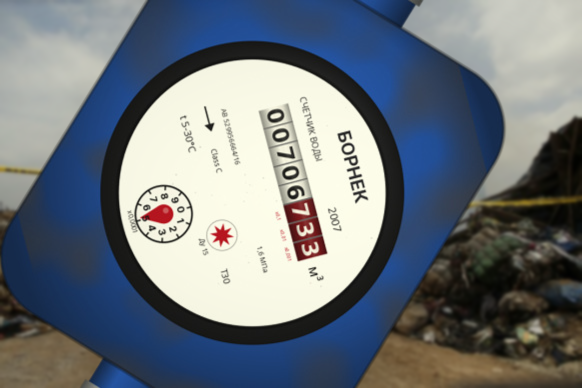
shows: 706.7335 m³
